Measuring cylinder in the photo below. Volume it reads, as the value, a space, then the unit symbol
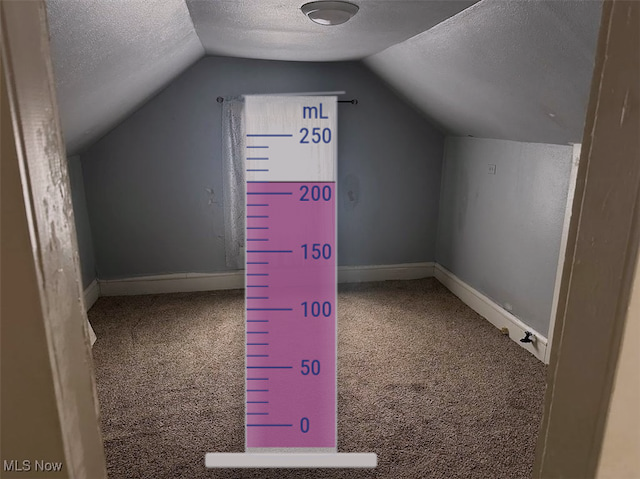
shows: 210 mL
